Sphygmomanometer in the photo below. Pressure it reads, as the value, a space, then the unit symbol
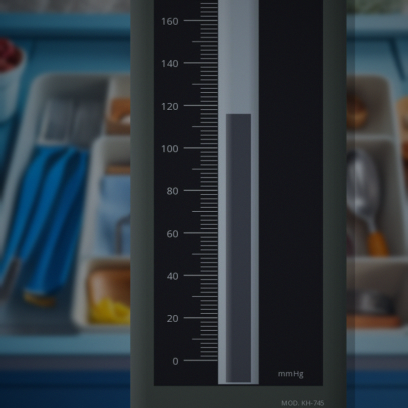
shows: 116 mmHg
